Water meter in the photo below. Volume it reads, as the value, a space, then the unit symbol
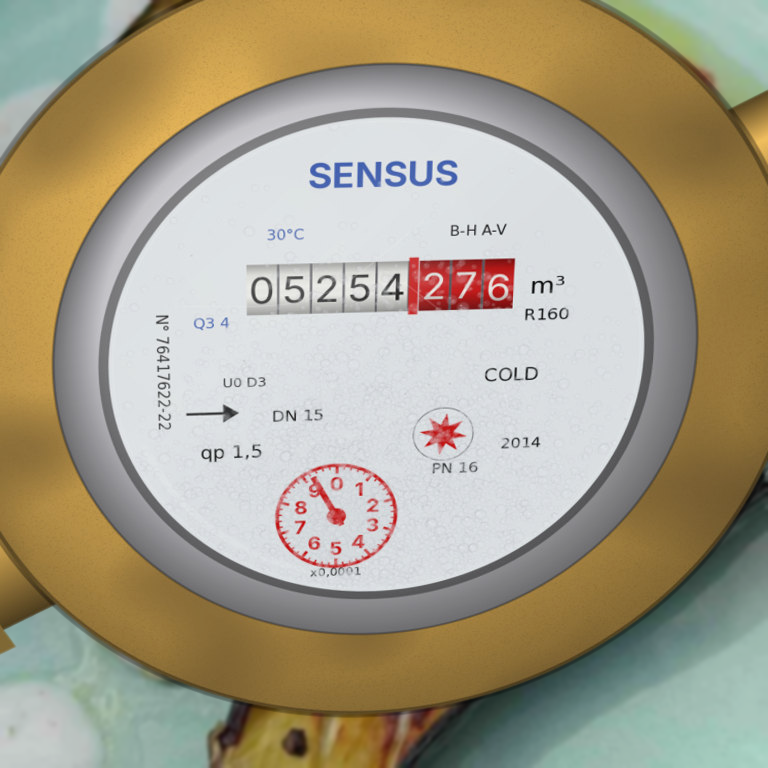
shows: 5254.2759 m³
